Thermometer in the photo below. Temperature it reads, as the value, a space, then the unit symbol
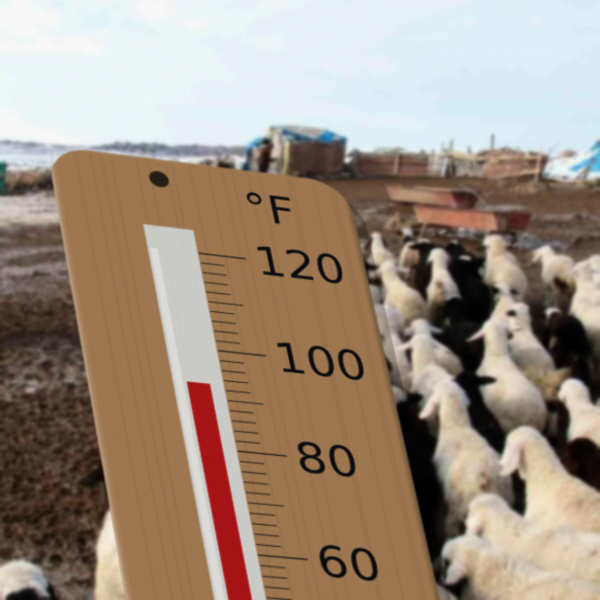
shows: 93 °F
